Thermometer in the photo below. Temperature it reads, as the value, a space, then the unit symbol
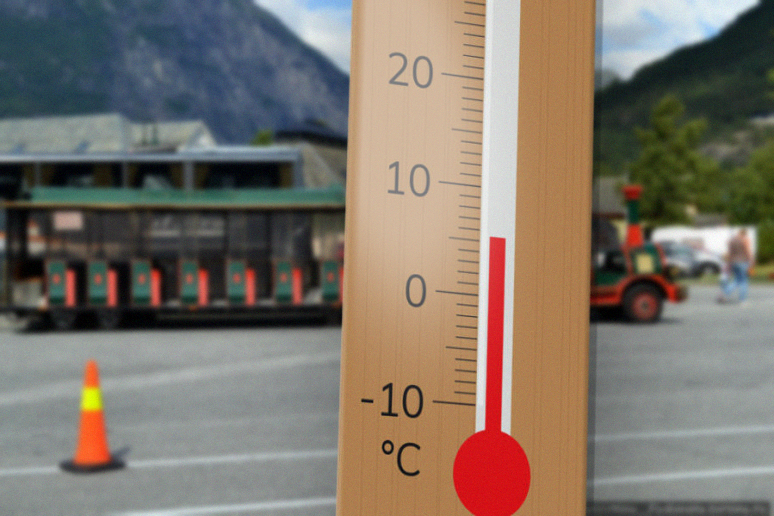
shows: 5.5 °C
